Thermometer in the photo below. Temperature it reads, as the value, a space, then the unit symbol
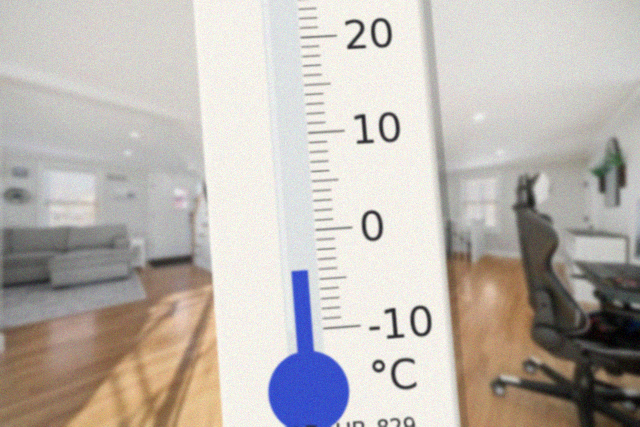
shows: -4 °C
